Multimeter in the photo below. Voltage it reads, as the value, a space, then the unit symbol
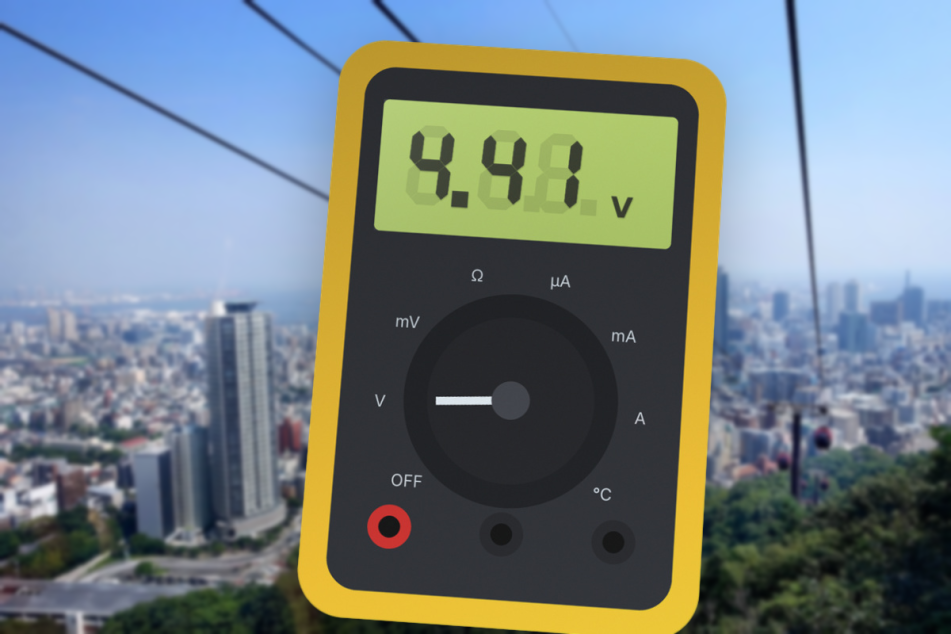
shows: 4.41 V
